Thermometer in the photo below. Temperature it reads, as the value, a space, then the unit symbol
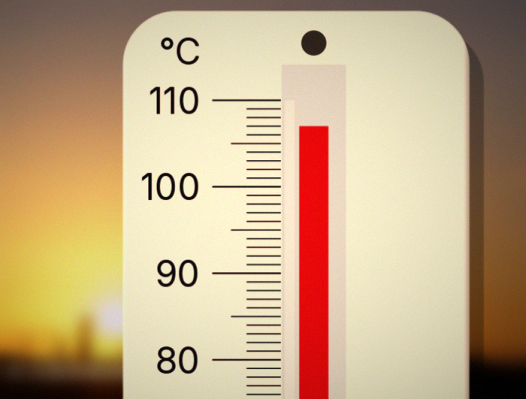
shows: 107 °C
